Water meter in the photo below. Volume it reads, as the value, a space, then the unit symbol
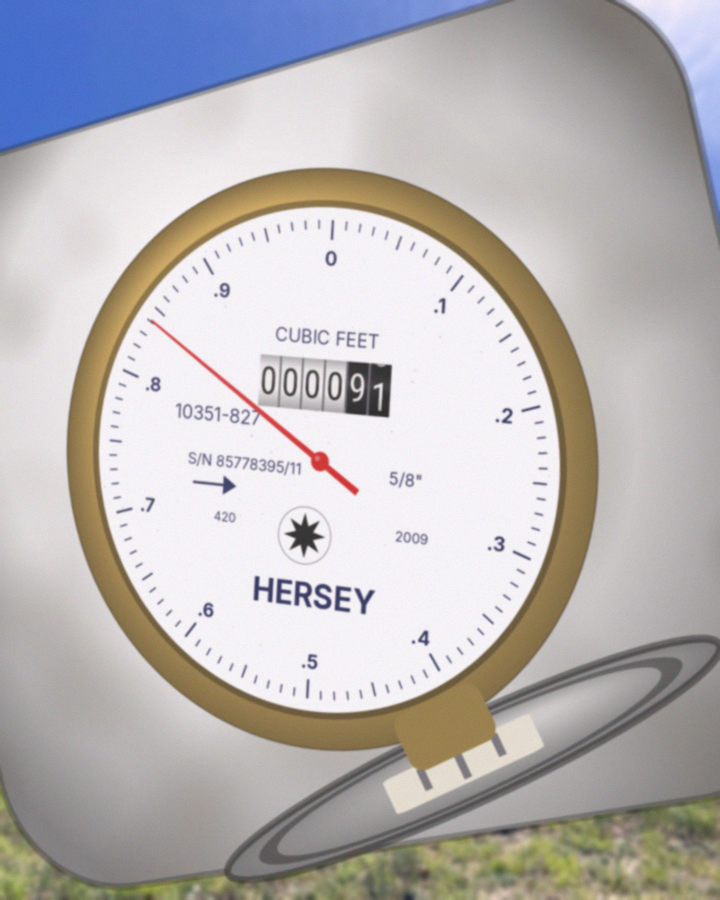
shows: 90.84 ft³
